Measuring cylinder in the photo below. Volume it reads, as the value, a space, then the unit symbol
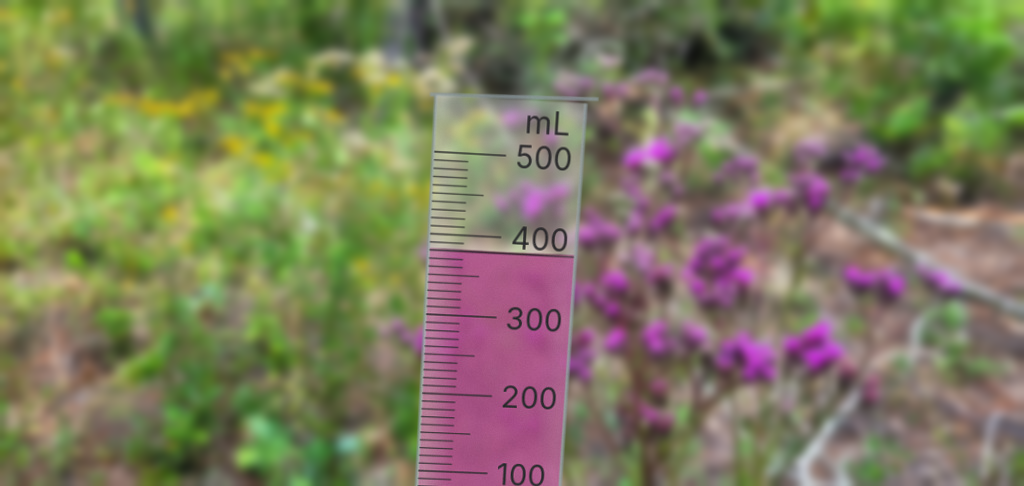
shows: 380 mL
